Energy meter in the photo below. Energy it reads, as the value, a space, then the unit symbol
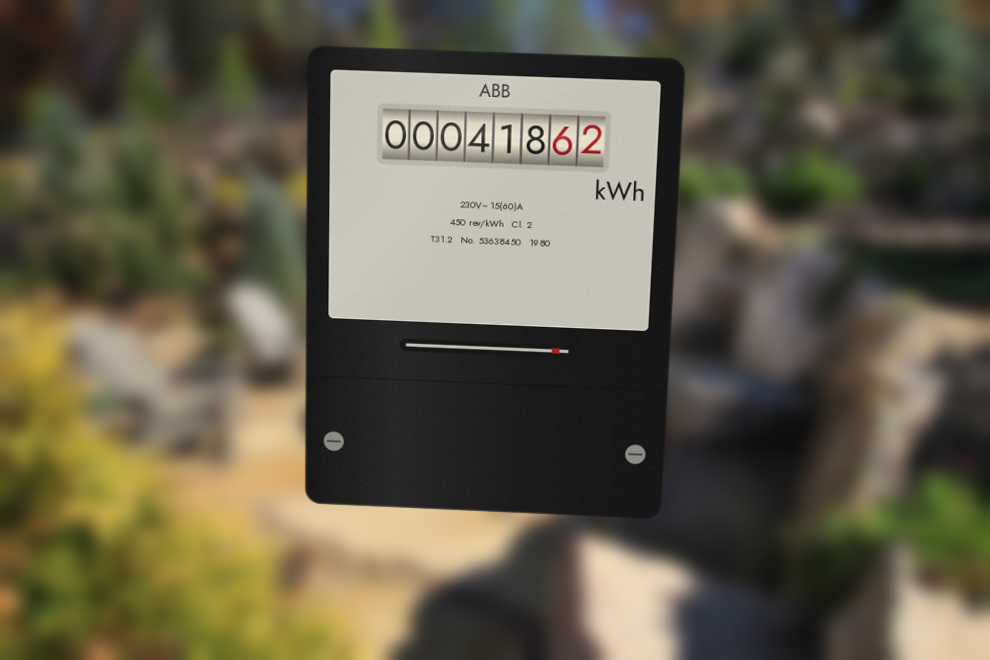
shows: 418.62 kWh
